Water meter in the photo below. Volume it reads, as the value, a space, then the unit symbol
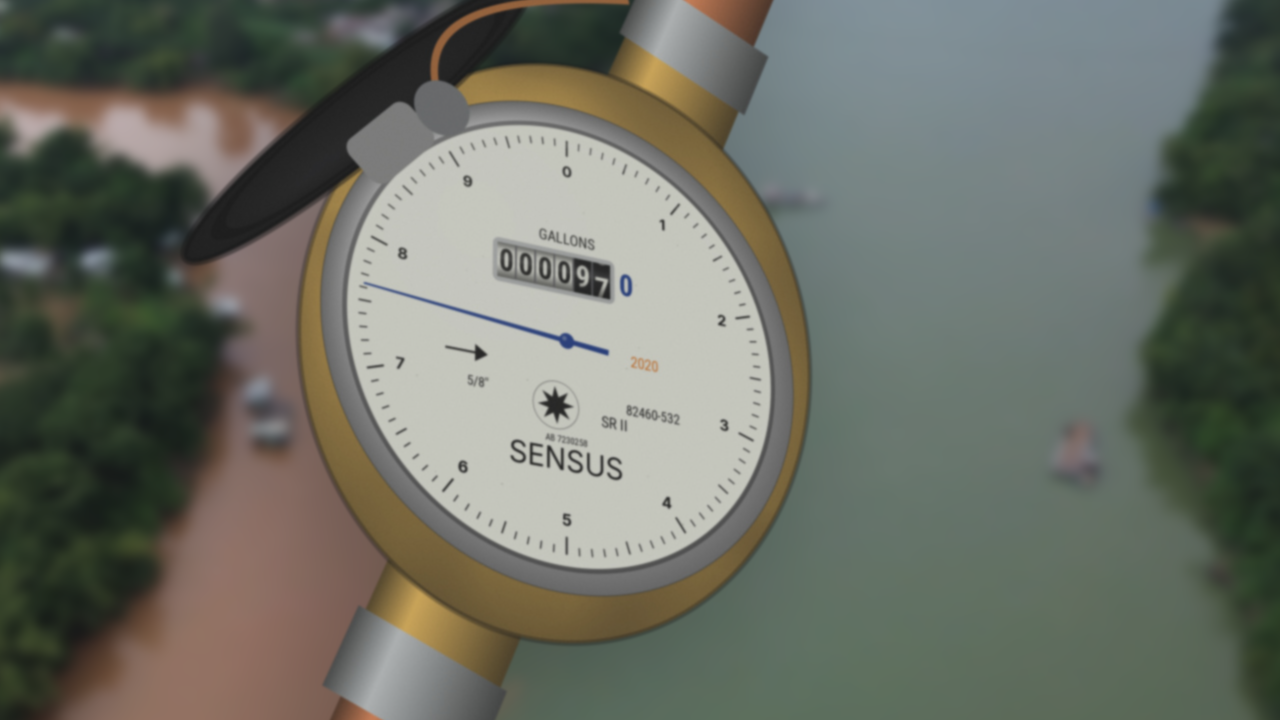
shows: 967.6 gal
